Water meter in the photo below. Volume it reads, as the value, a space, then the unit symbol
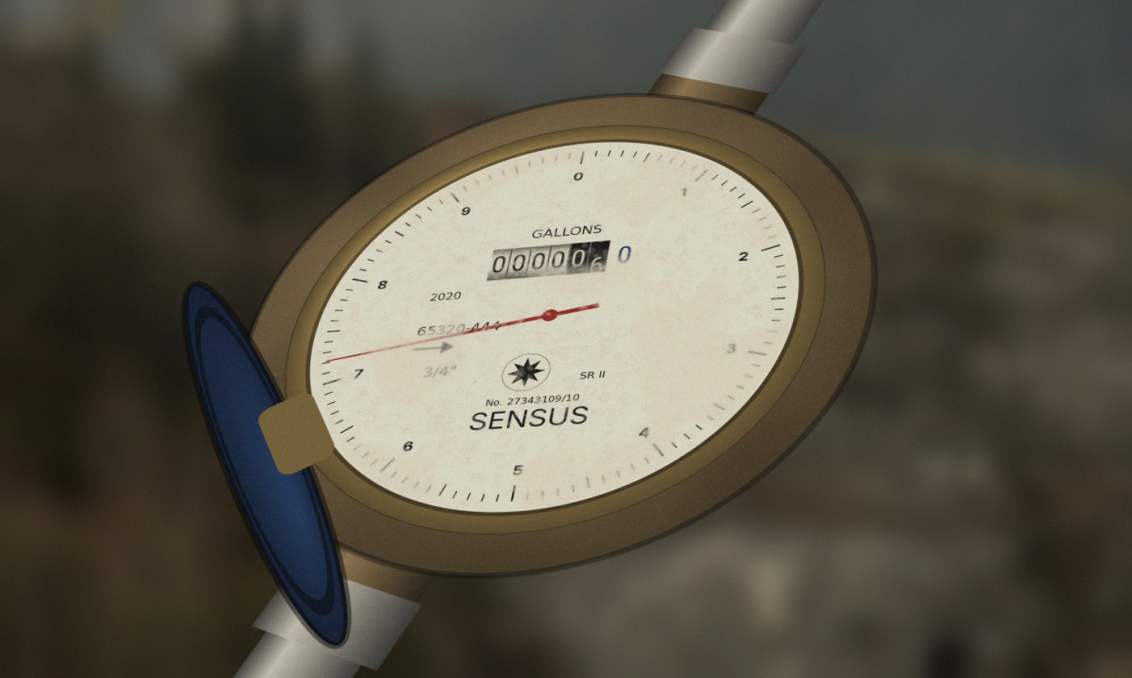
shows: 57.2 gal
